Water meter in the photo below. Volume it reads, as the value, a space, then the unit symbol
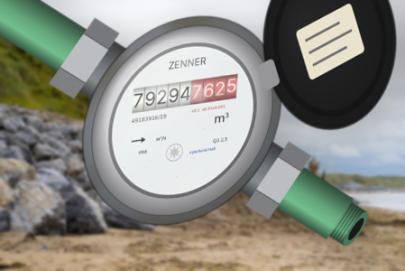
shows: 79294.7625 m³
